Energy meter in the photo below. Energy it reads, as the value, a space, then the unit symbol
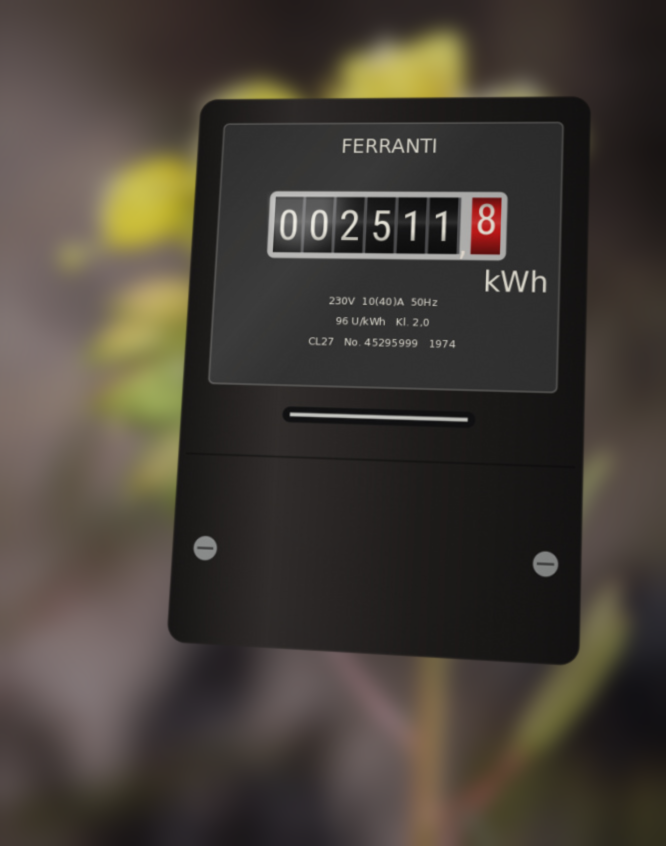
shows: 2511.8 kWh
